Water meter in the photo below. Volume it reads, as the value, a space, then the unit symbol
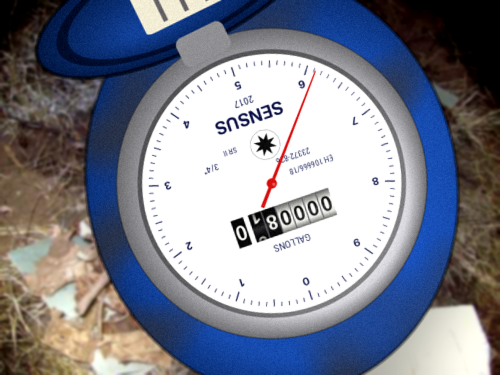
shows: 806.1 gal
